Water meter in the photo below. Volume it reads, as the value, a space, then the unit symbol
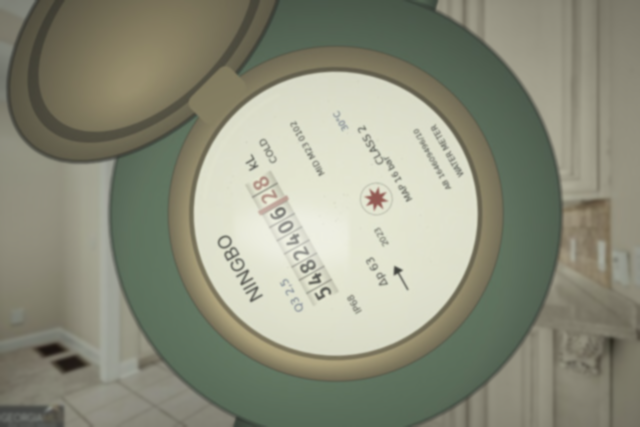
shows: 5482406.28 kL
